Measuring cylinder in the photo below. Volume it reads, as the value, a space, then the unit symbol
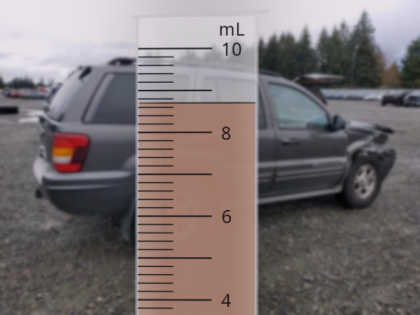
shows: 8.7 mL
